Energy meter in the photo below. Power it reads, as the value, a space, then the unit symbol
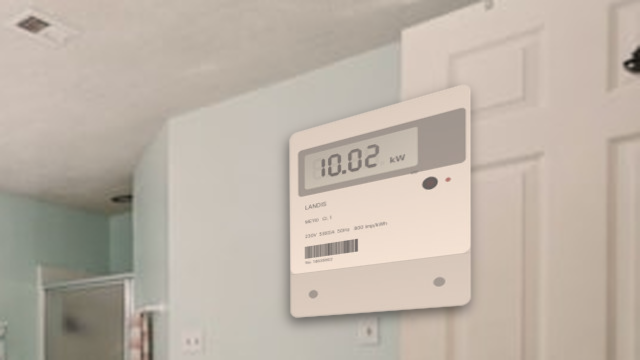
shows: 10.02 kW
